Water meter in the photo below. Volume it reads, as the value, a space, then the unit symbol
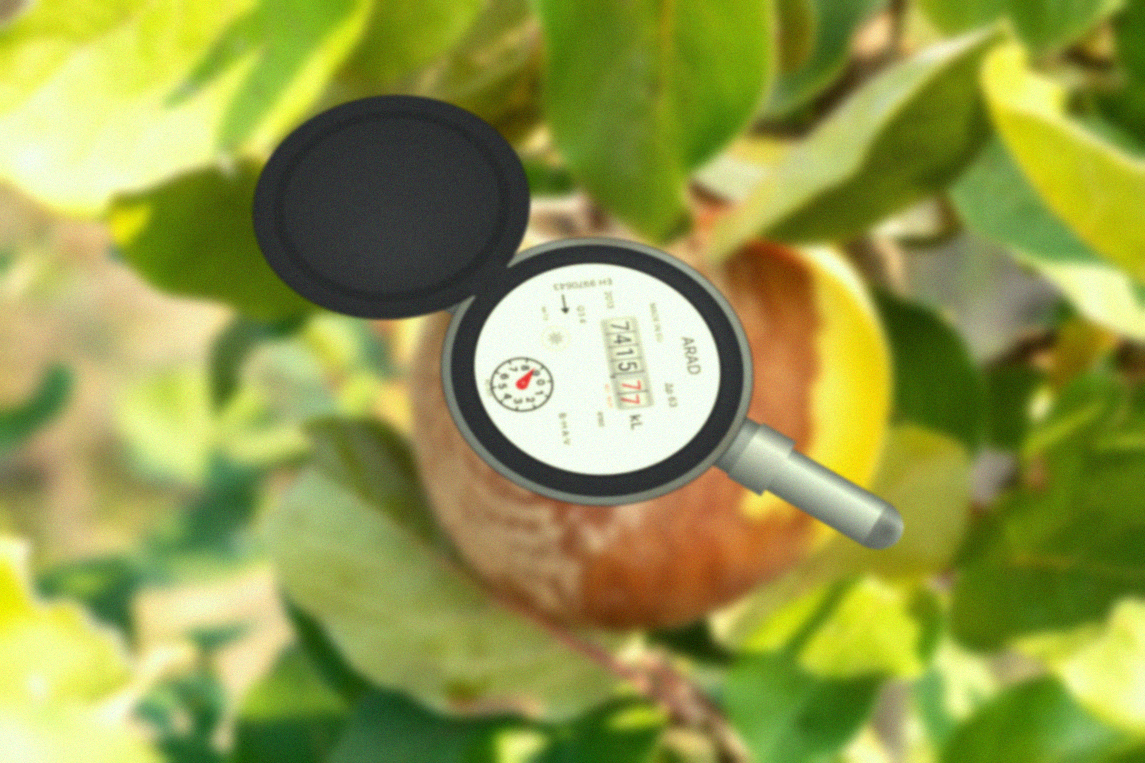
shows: 7415.768 kL
